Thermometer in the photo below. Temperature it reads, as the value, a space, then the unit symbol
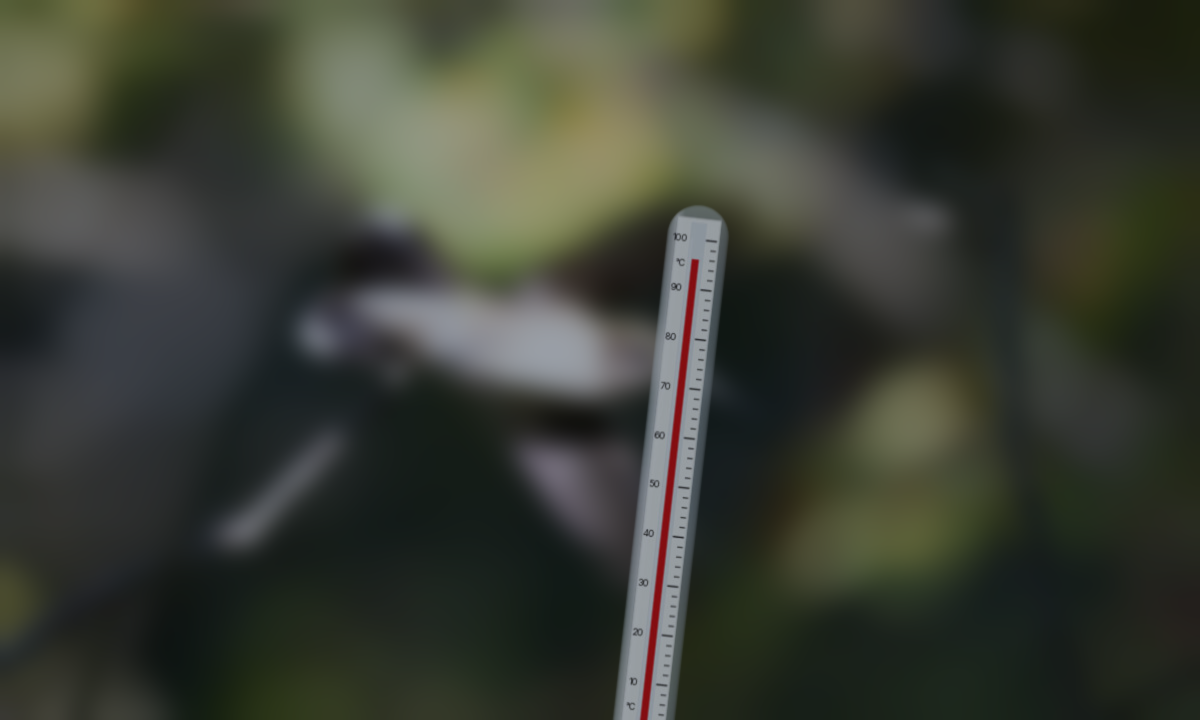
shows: 96 °C
